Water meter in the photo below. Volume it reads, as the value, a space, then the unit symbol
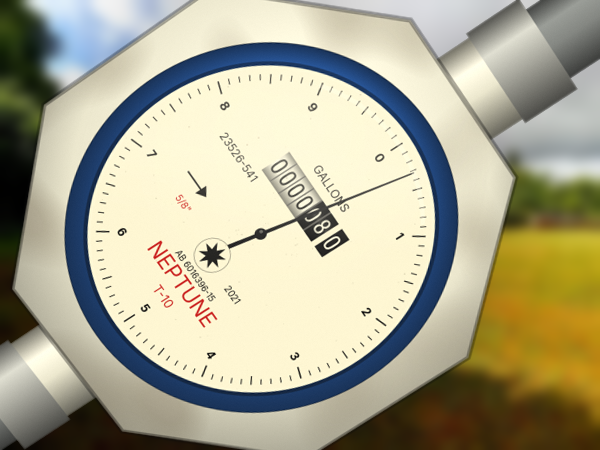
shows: 80.3 gal
